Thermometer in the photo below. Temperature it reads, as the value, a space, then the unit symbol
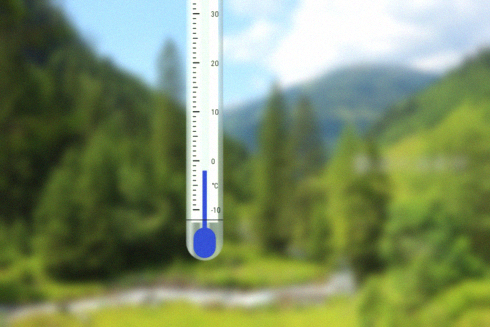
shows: -2 °C
